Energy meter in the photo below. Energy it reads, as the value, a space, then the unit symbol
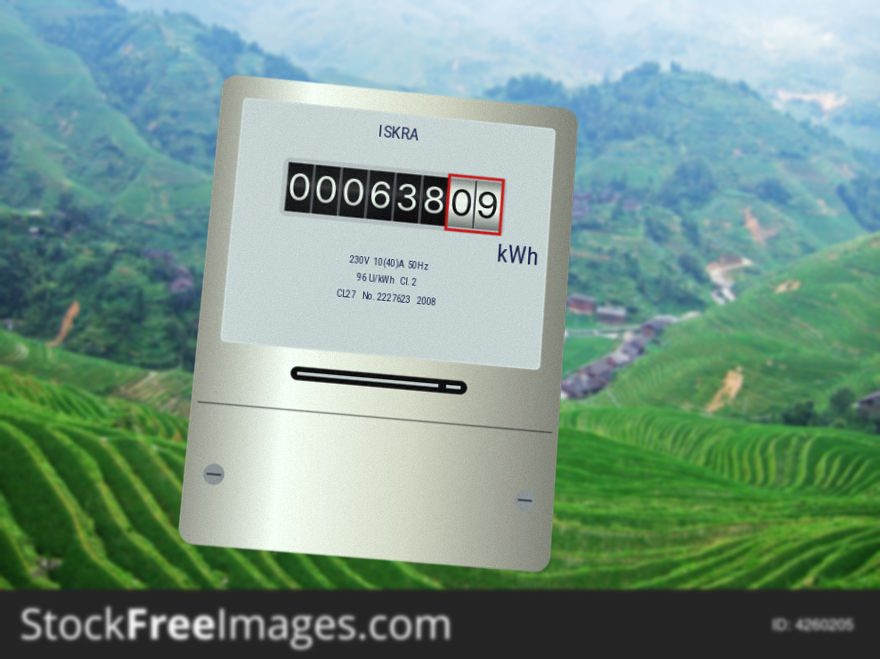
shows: 638.09 kWh
